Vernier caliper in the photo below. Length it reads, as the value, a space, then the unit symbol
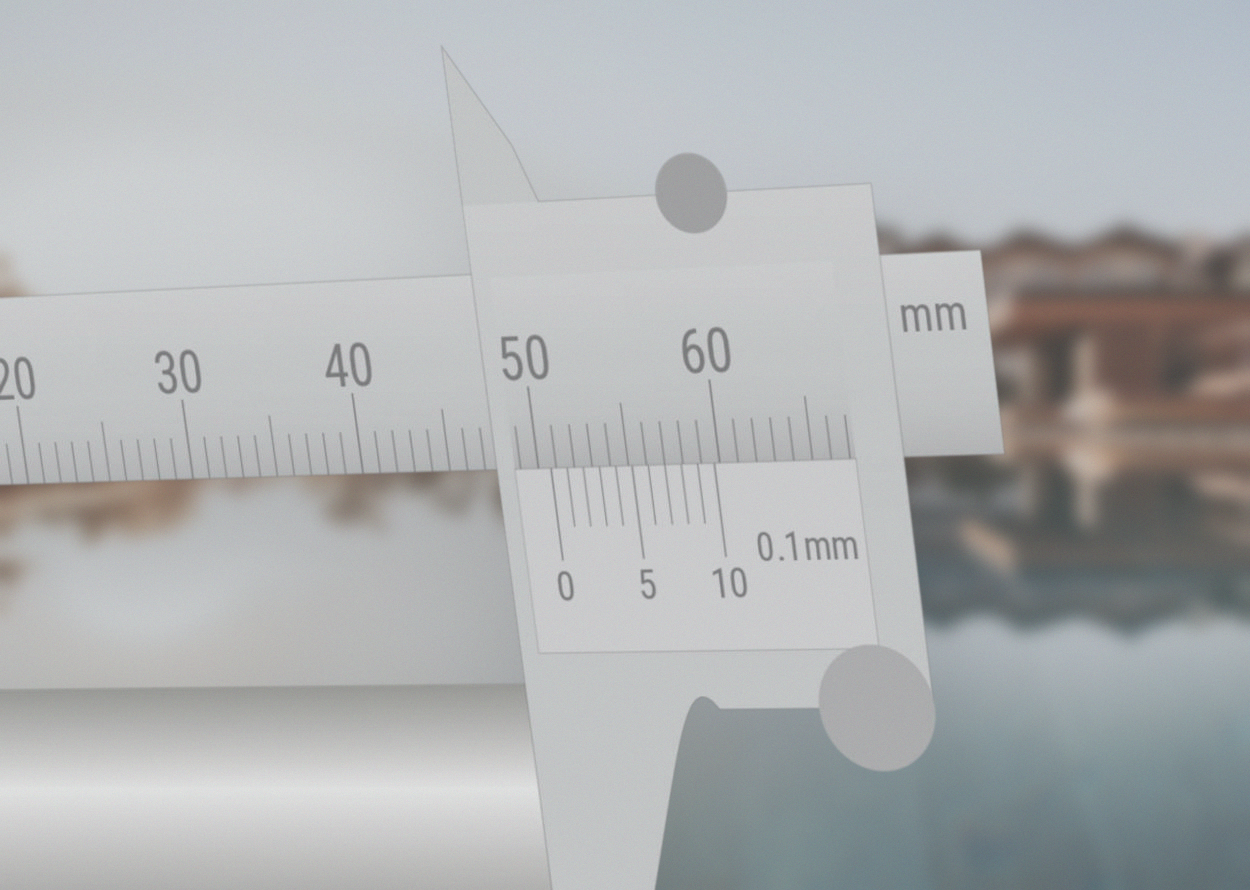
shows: 50.7 mm
